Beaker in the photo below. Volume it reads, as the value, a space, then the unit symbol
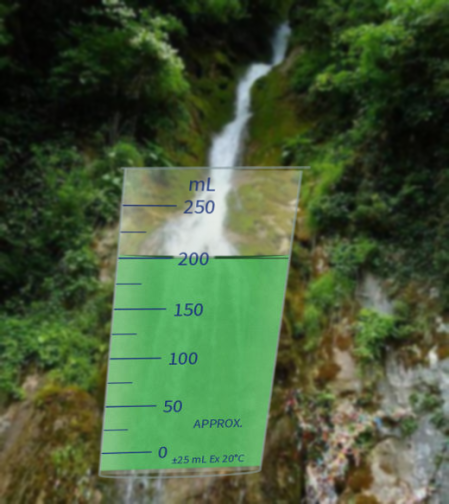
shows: 200 mL
